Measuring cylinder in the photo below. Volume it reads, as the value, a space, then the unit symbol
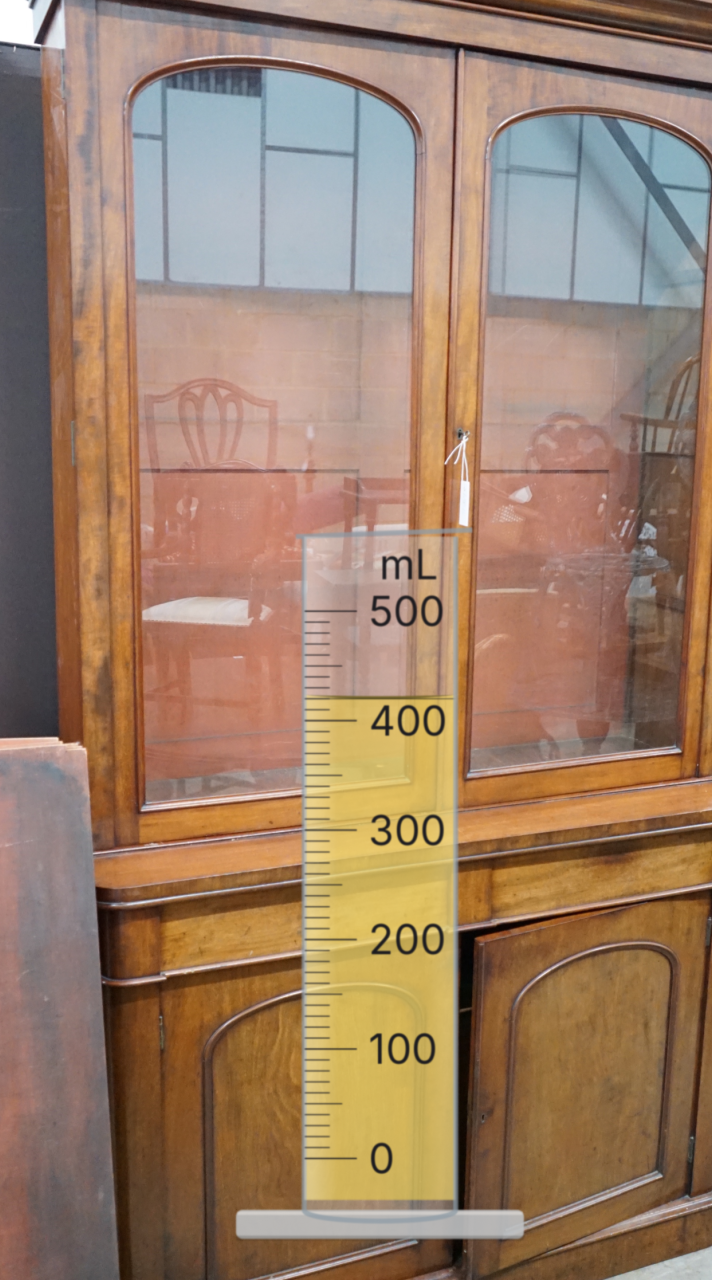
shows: 420 mL
